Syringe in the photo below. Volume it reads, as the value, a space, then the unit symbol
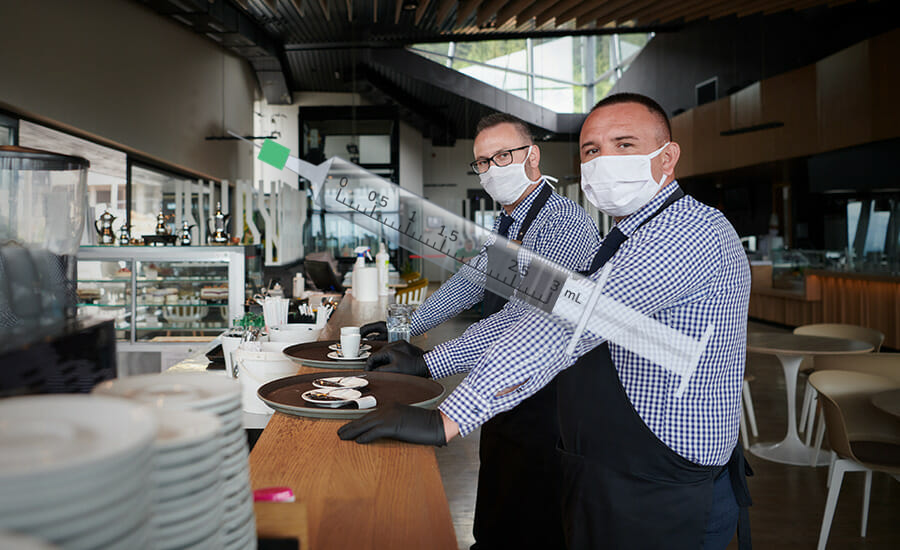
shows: 2.6 mL
